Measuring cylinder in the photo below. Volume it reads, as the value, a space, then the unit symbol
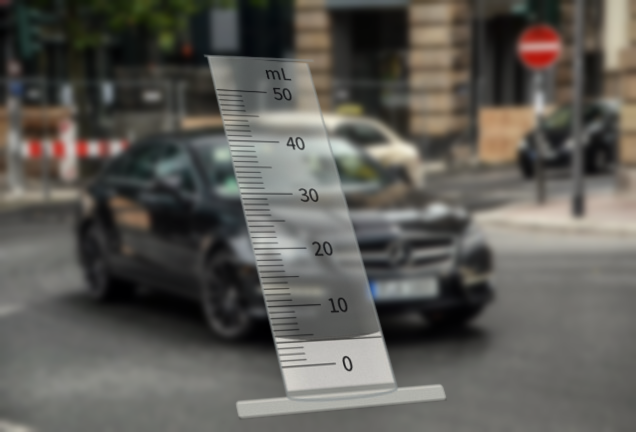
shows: 4 mL
